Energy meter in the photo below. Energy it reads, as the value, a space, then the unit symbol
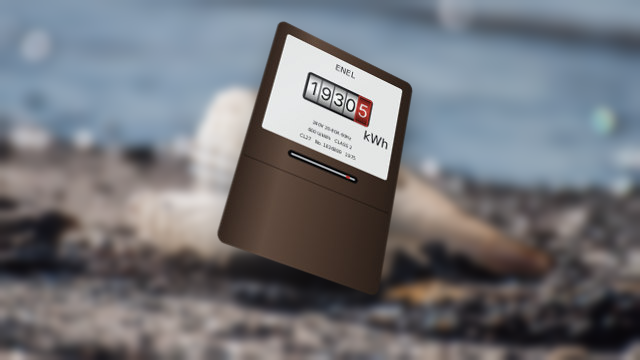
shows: 1930.5 kWh
